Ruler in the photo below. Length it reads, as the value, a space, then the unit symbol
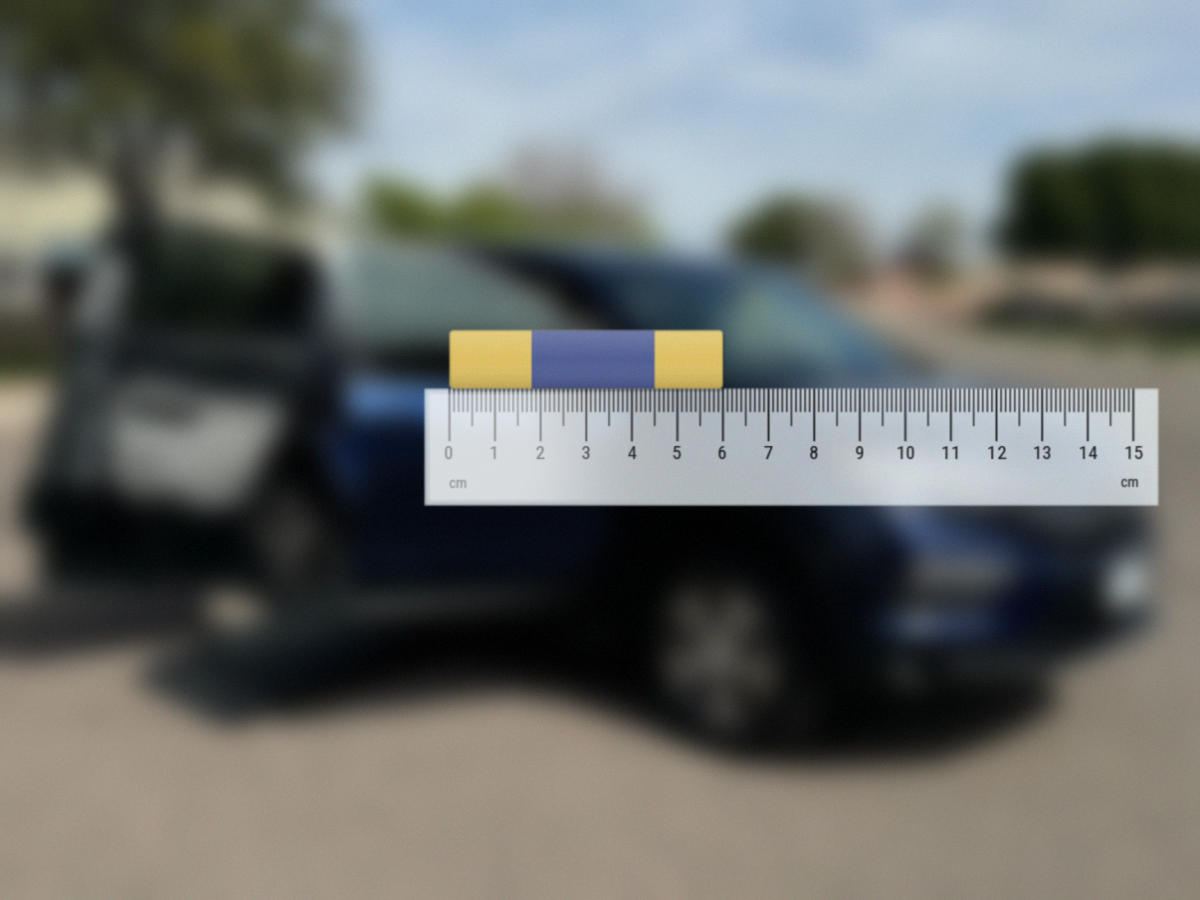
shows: 6 cm
